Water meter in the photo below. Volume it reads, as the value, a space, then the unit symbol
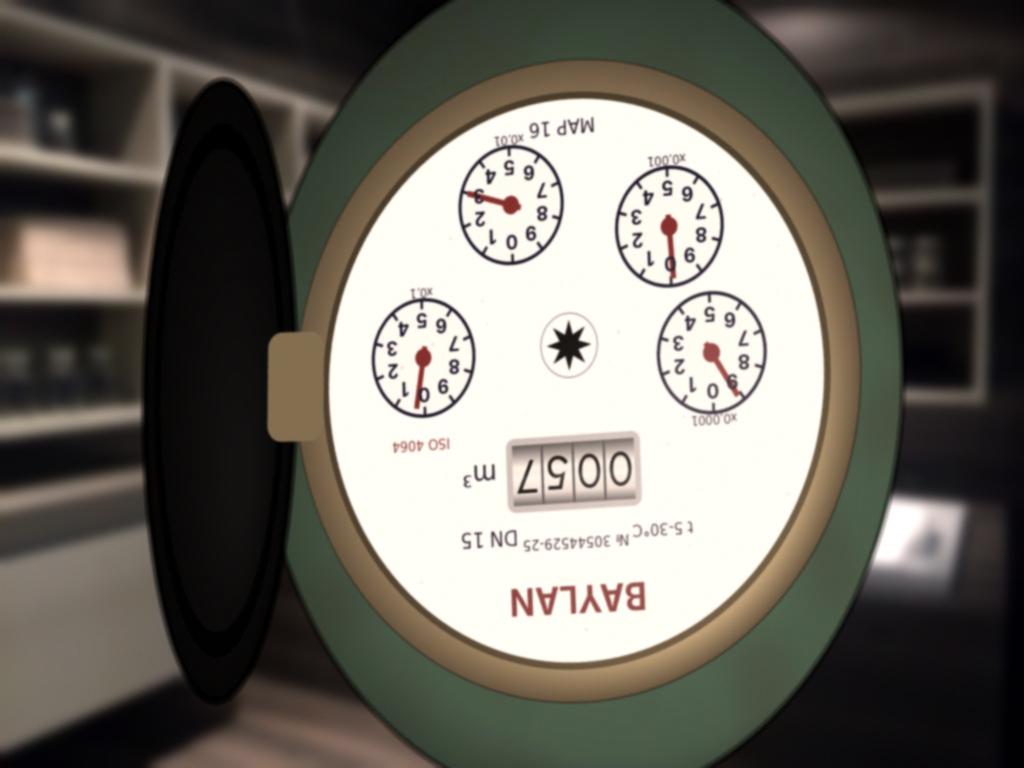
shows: 57.0299 m³
